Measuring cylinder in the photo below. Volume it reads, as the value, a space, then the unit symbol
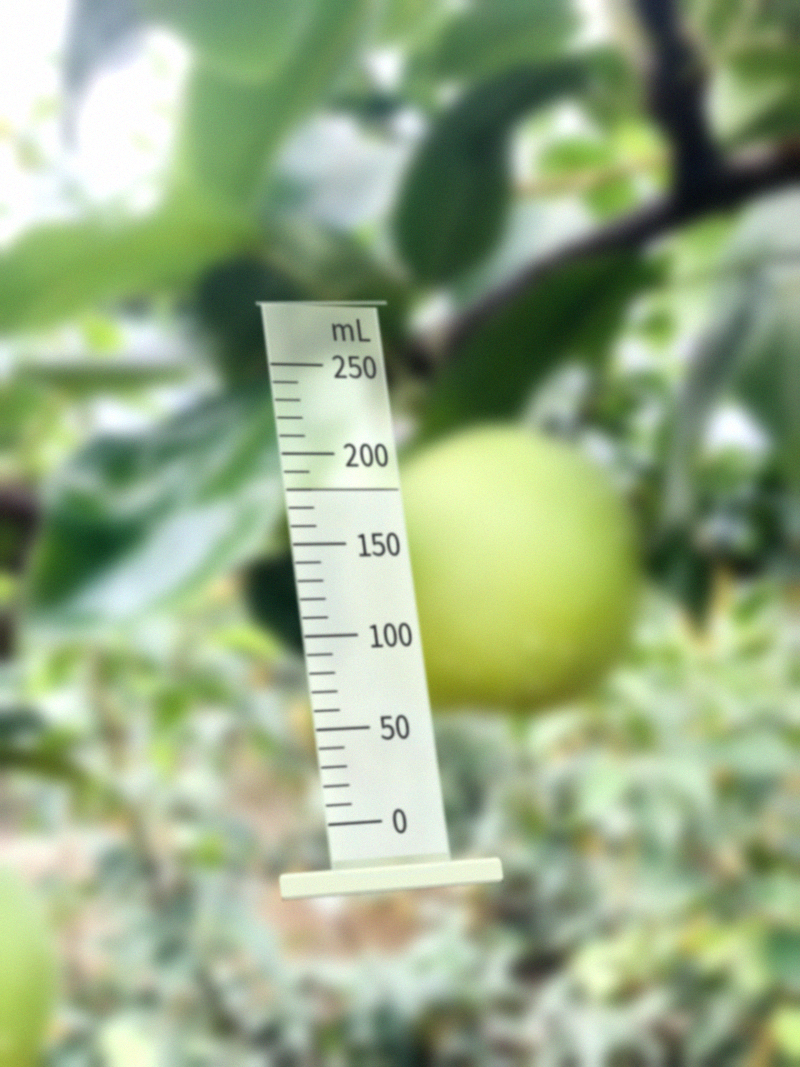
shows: 180 mL
